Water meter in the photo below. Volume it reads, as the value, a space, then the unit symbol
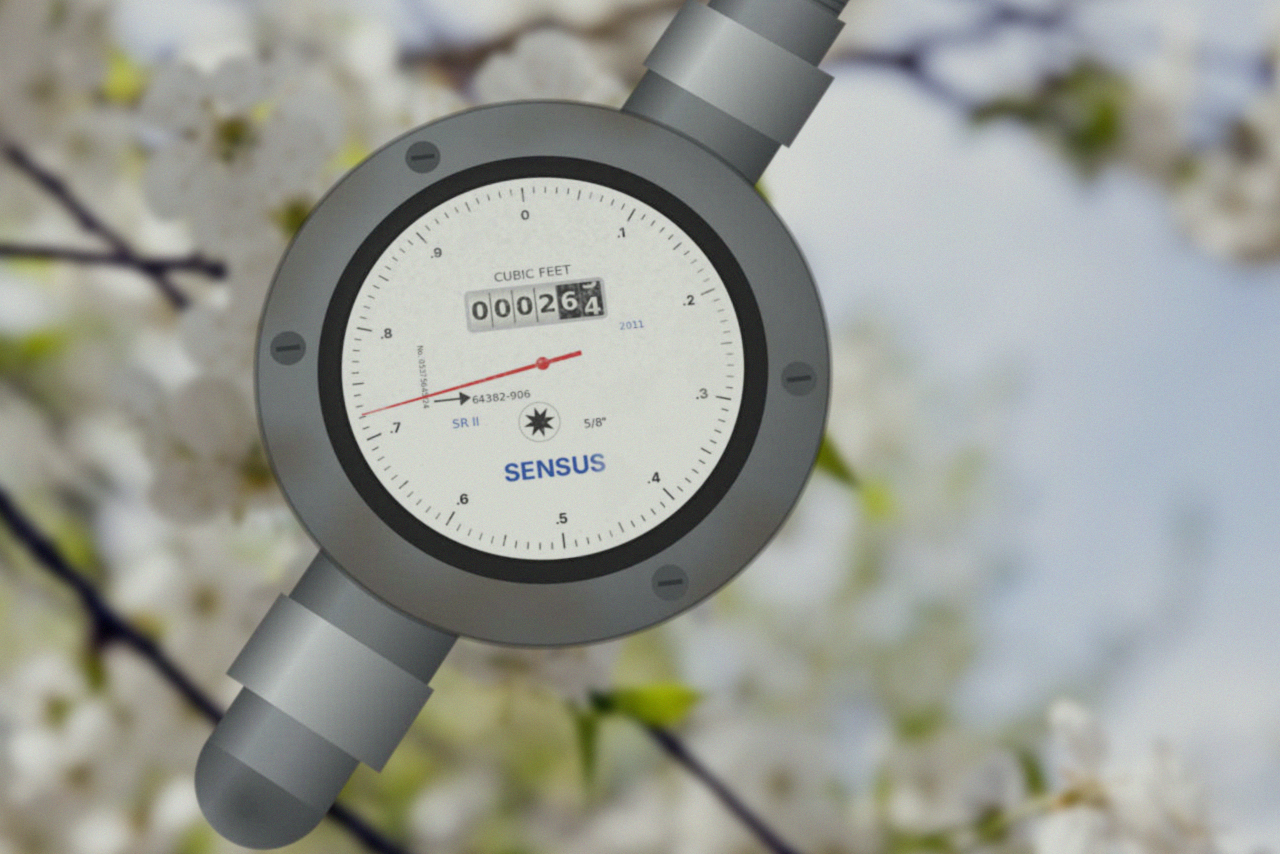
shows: 263.72 ft³
